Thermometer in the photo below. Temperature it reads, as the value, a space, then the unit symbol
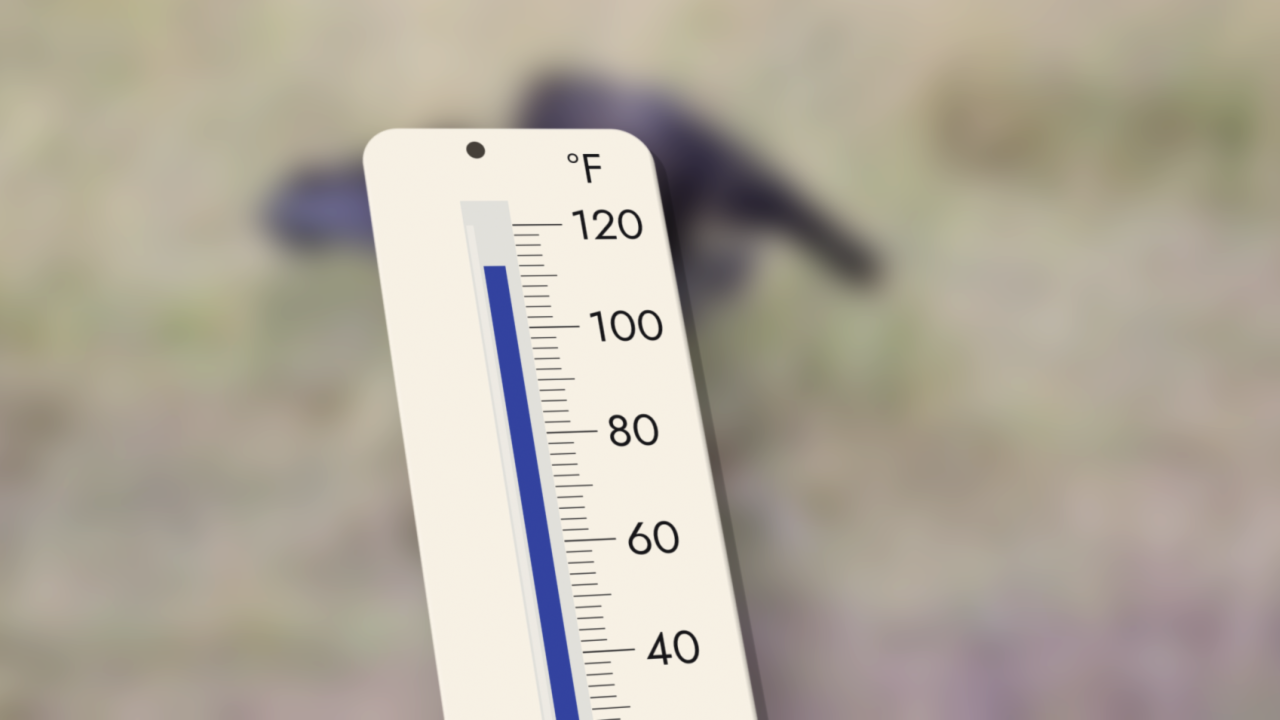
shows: 112 °F
